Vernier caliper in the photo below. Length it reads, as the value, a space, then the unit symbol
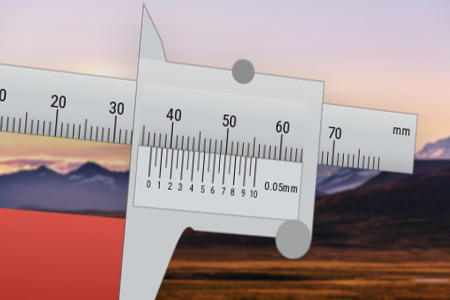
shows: 36.6 mm
